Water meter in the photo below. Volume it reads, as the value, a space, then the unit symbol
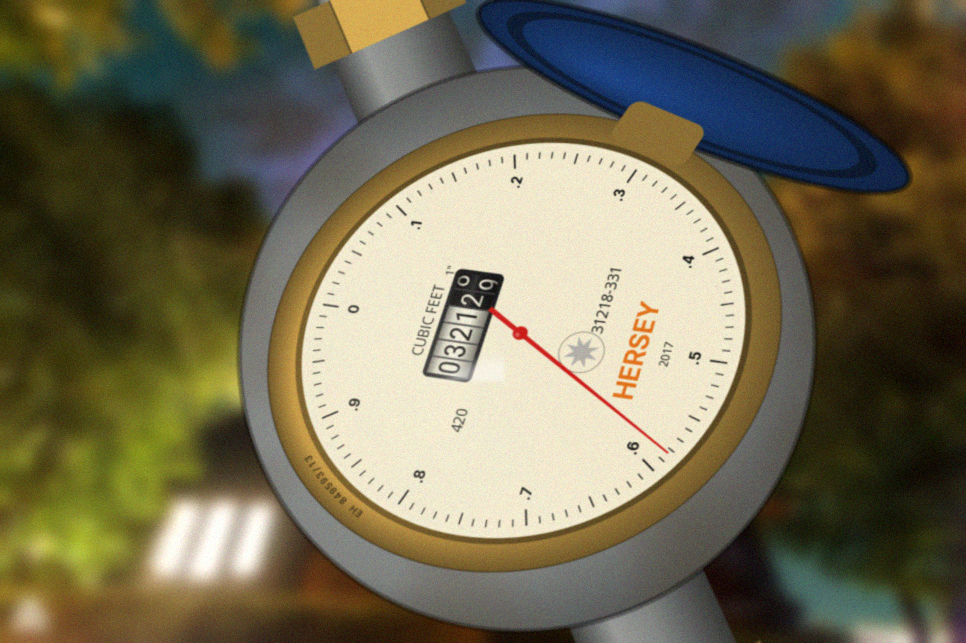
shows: 32128.58 ft³
